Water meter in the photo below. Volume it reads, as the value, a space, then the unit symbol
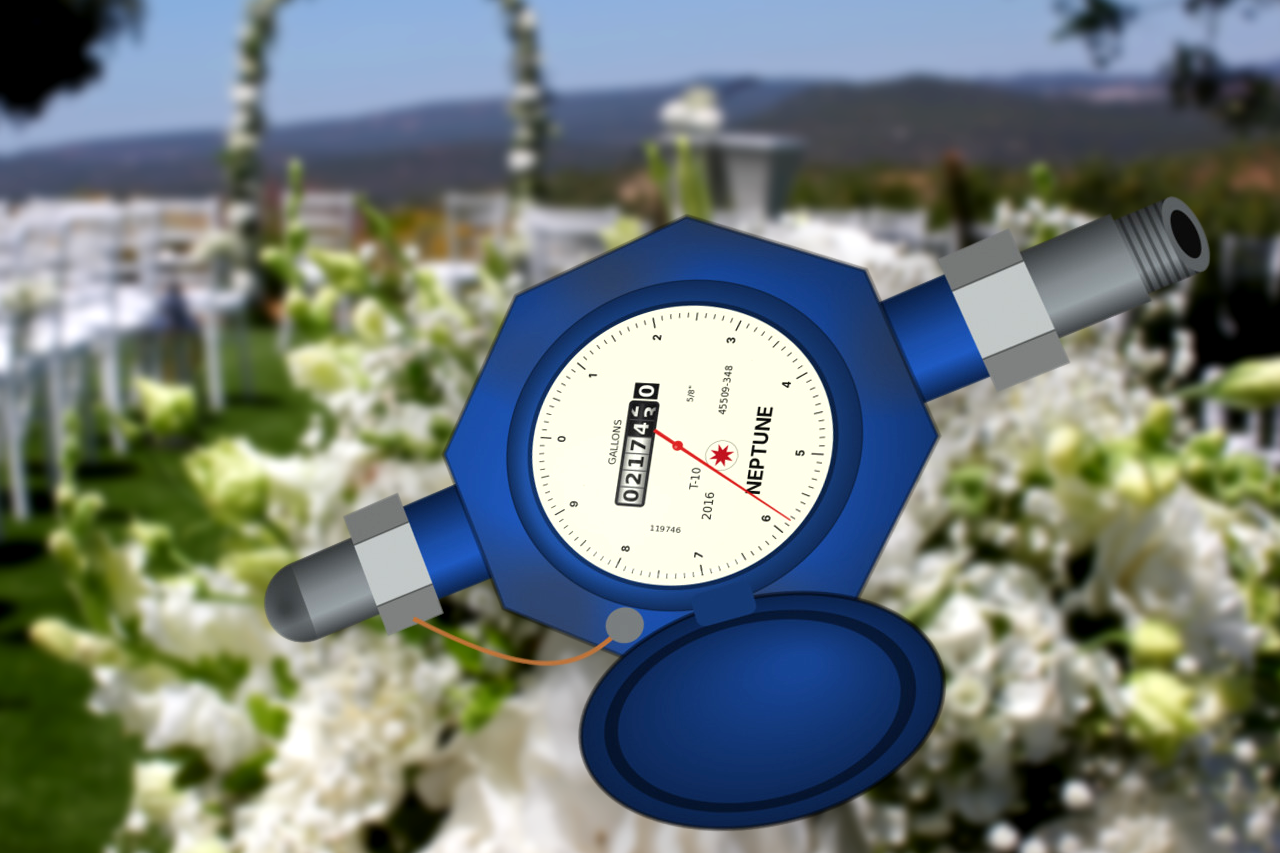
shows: 217425.8 gal
